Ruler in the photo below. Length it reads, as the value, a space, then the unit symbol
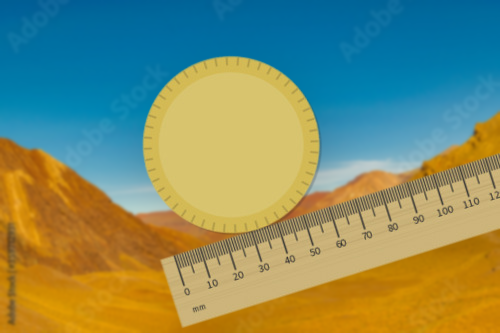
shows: 65 mm
